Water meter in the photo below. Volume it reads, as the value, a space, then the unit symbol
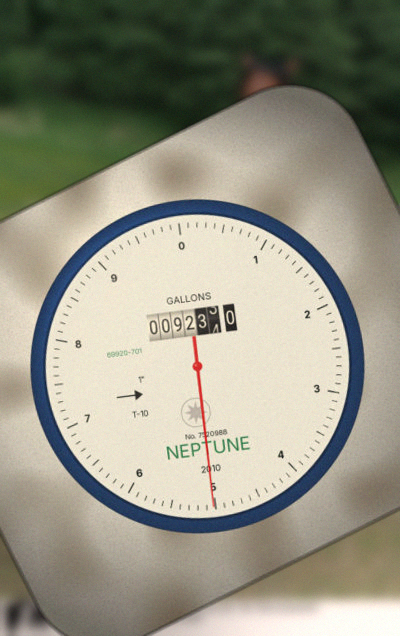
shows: 92335.0 gal
